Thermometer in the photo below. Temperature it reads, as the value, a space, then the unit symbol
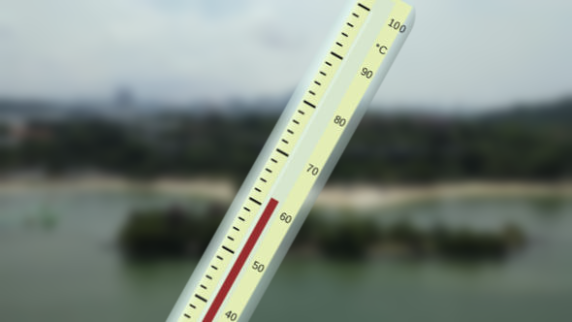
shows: 62 °C
